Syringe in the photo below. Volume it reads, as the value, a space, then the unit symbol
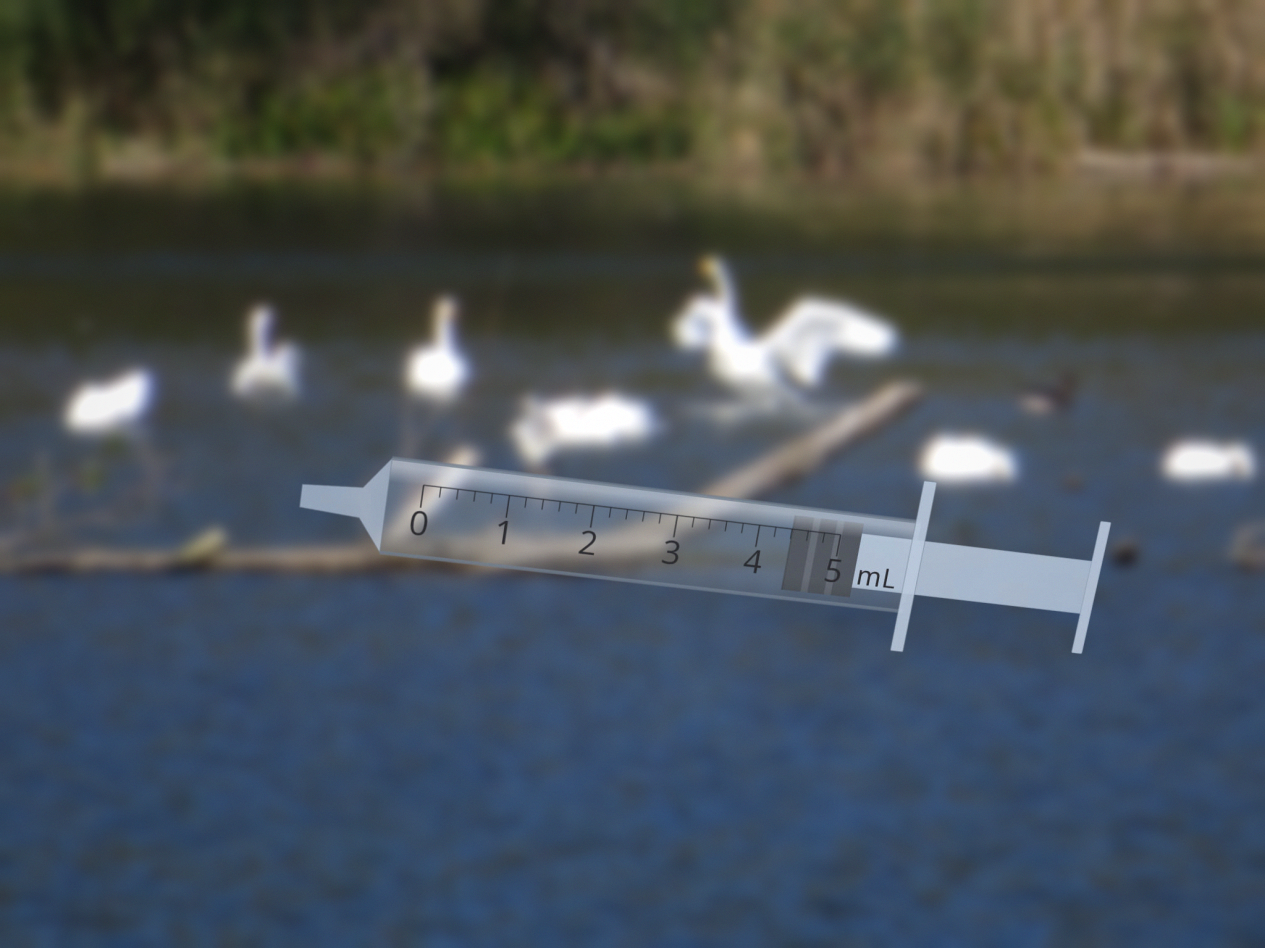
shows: 4.4 mL
